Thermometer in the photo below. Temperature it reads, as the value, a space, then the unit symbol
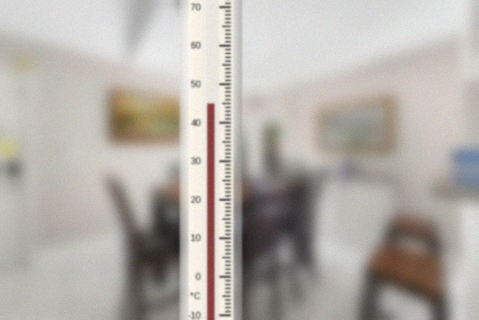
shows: 45 °C
